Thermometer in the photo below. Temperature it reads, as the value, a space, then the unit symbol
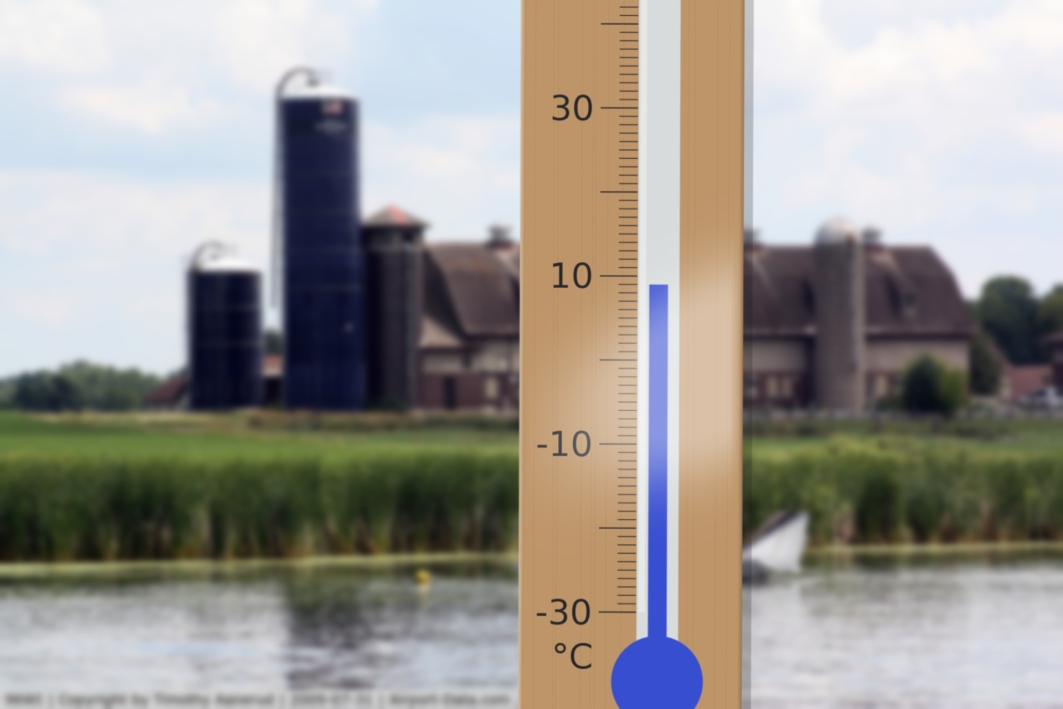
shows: 9 °C
